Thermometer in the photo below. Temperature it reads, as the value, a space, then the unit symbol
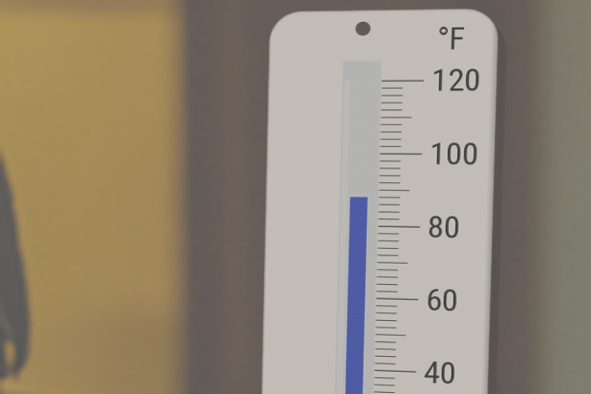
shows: 88 °F
